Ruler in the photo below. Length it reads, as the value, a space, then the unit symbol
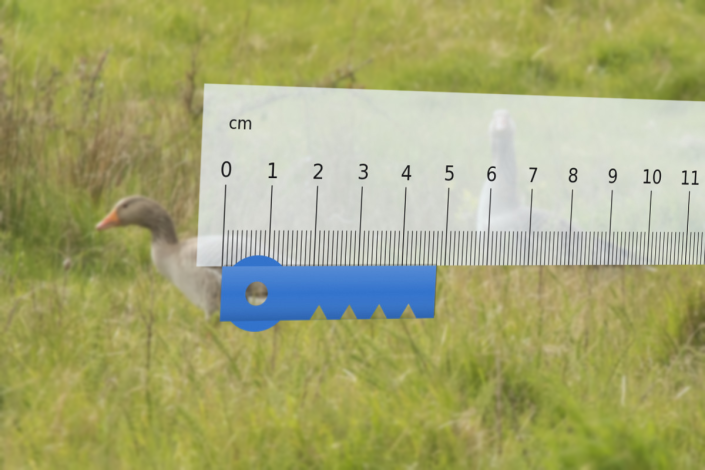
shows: 4.8 cm
